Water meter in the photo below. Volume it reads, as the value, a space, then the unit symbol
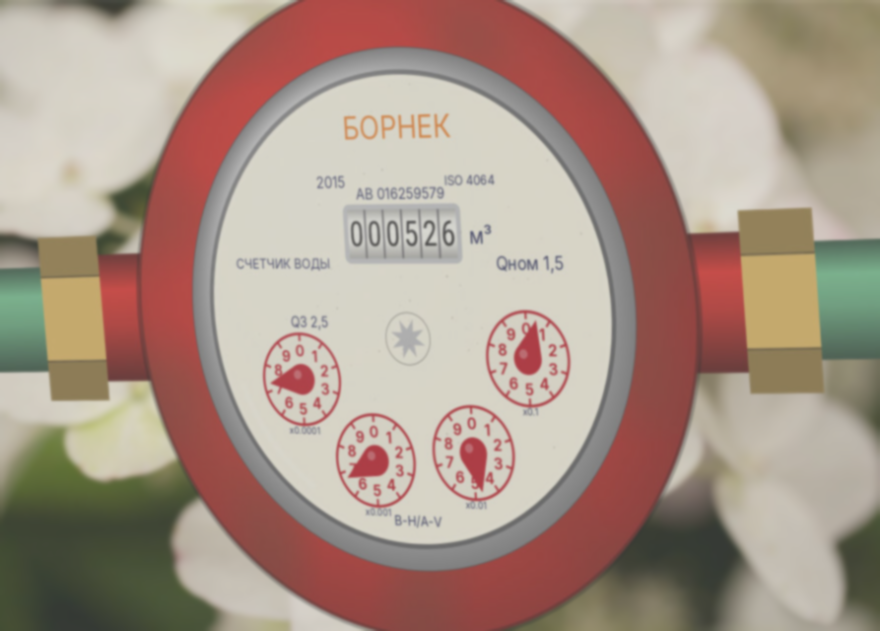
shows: 526.0467 m³
